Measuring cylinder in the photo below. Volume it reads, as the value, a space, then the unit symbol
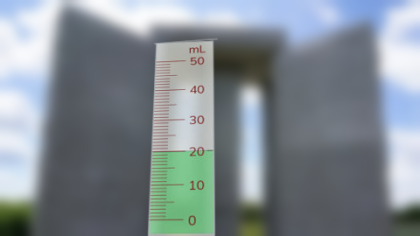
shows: 20 mL
